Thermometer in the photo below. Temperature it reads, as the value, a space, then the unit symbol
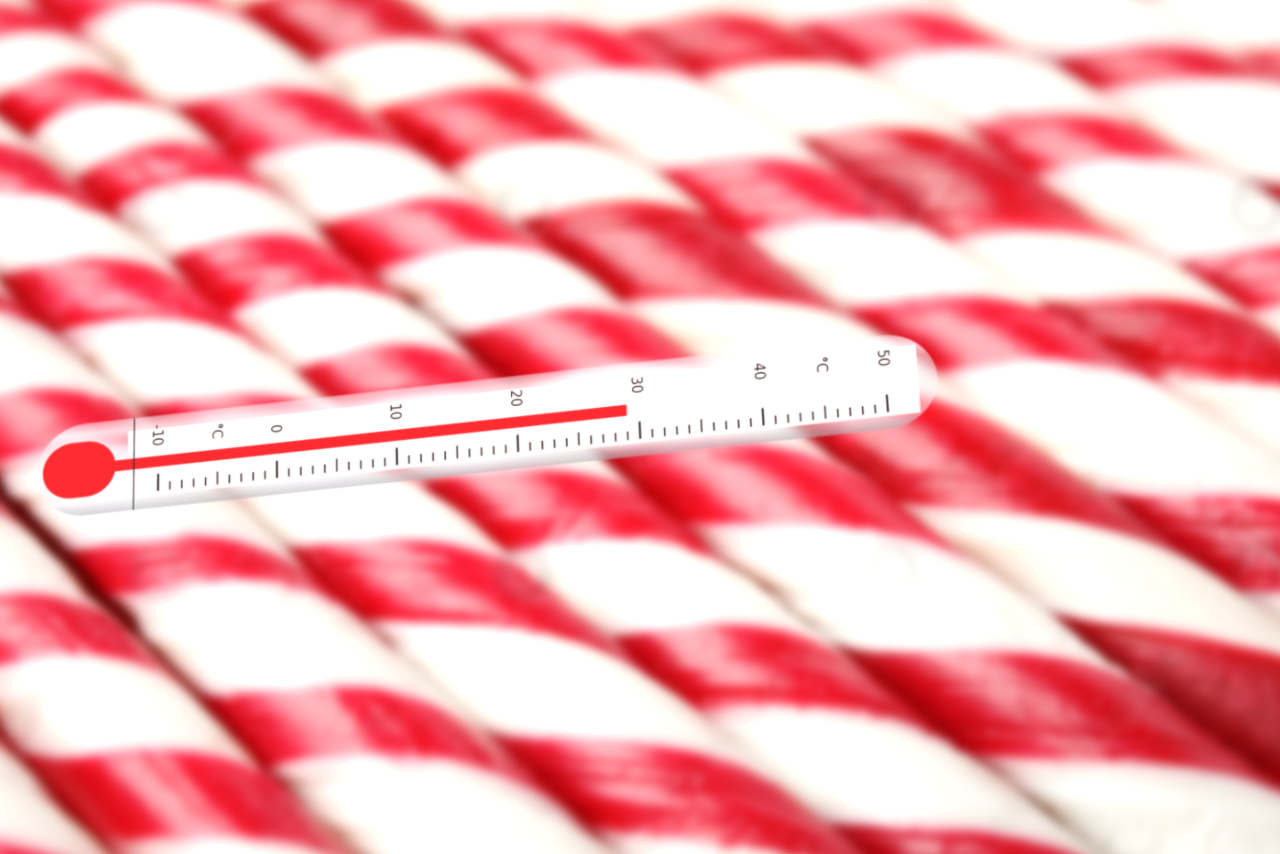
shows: 29 °C
